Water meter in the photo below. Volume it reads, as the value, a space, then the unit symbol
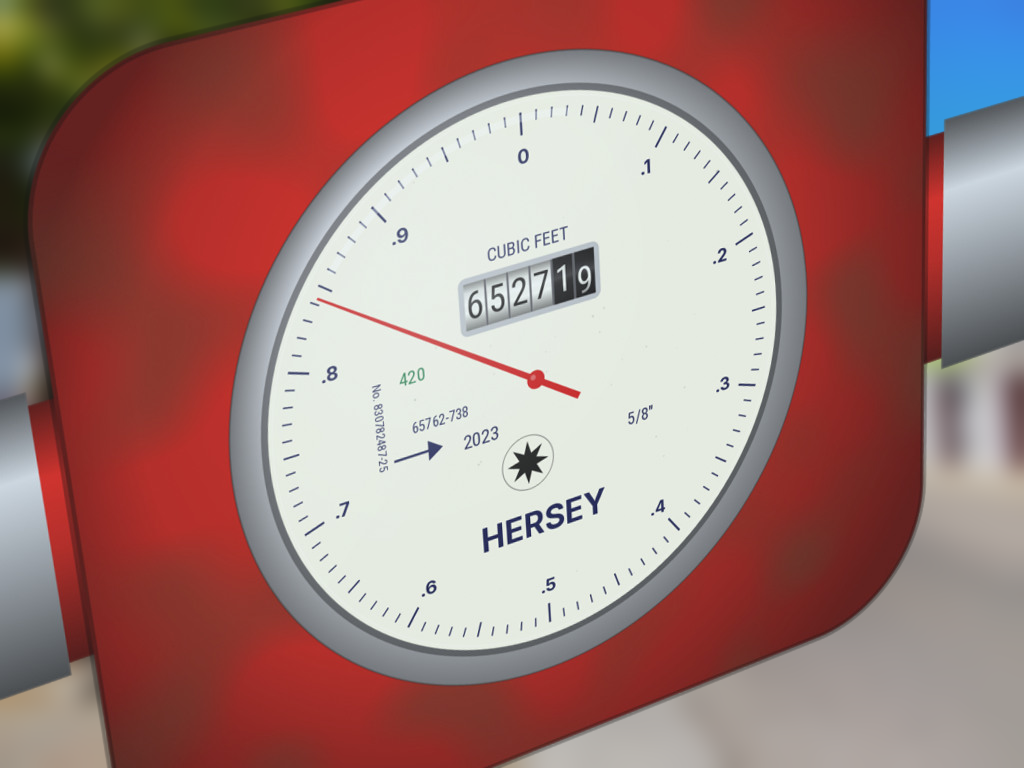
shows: 652718.84 ft³
